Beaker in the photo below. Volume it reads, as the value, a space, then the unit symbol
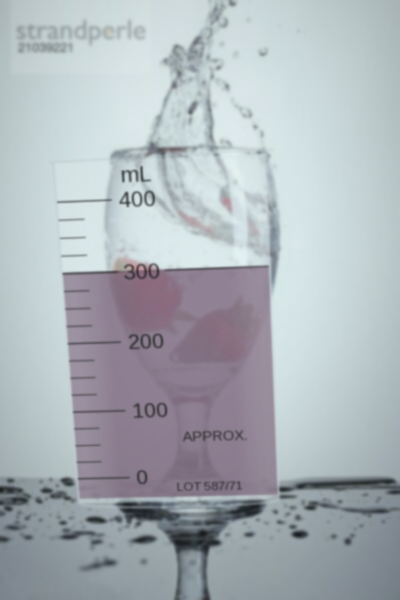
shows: 300 mL
